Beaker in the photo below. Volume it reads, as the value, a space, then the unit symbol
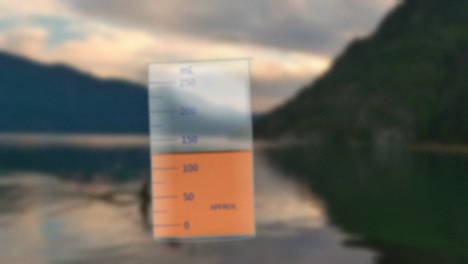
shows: 125 mL
